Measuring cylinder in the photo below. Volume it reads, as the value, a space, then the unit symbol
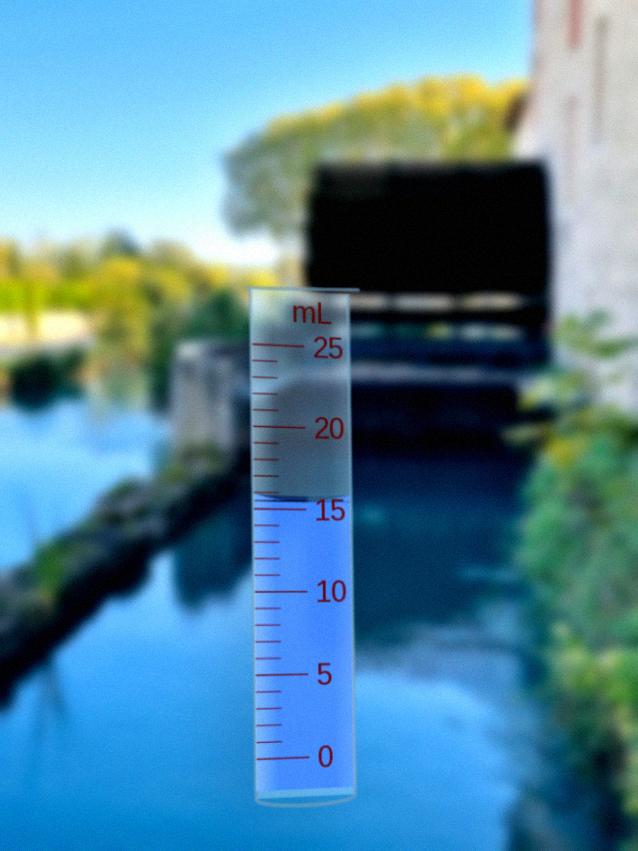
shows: 15.5 mL
